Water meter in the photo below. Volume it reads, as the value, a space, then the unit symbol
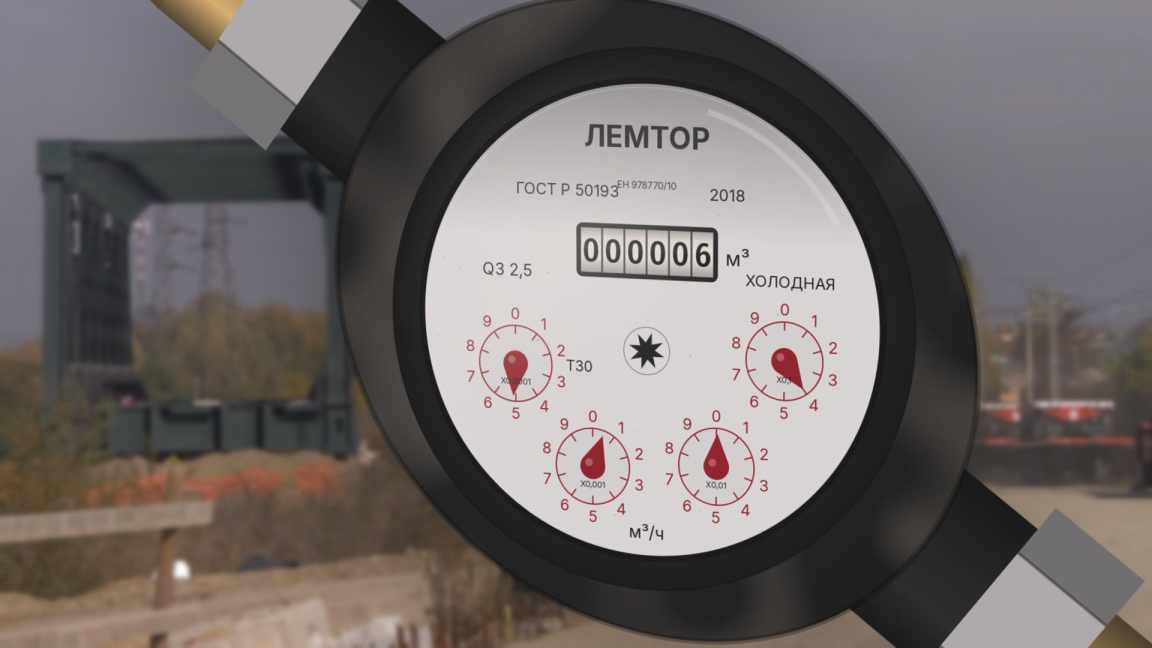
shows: 6.4005 m³
